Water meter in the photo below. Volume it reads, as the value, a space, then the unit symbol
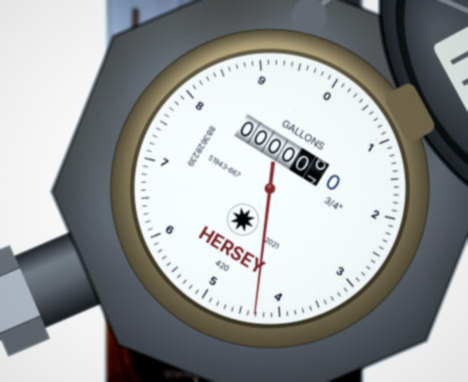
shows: 64.3 gal
